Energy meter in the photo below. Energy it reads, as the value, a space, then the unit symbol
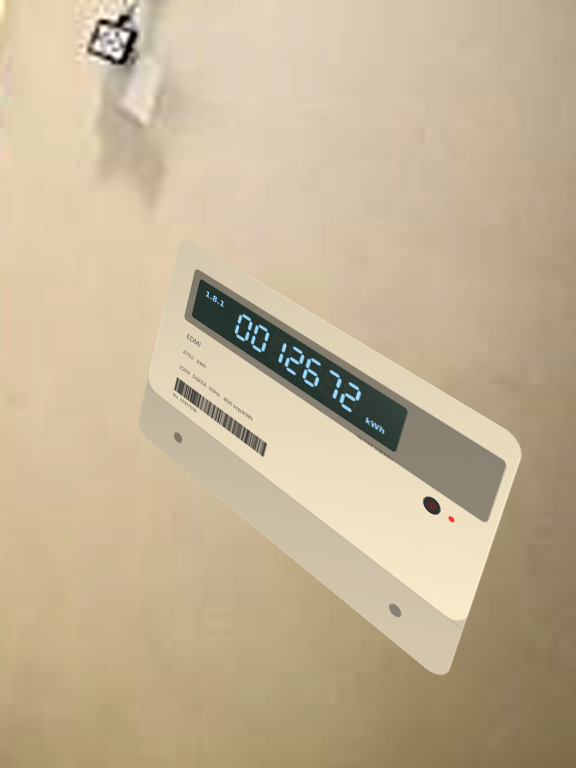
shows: 12672 kWh
